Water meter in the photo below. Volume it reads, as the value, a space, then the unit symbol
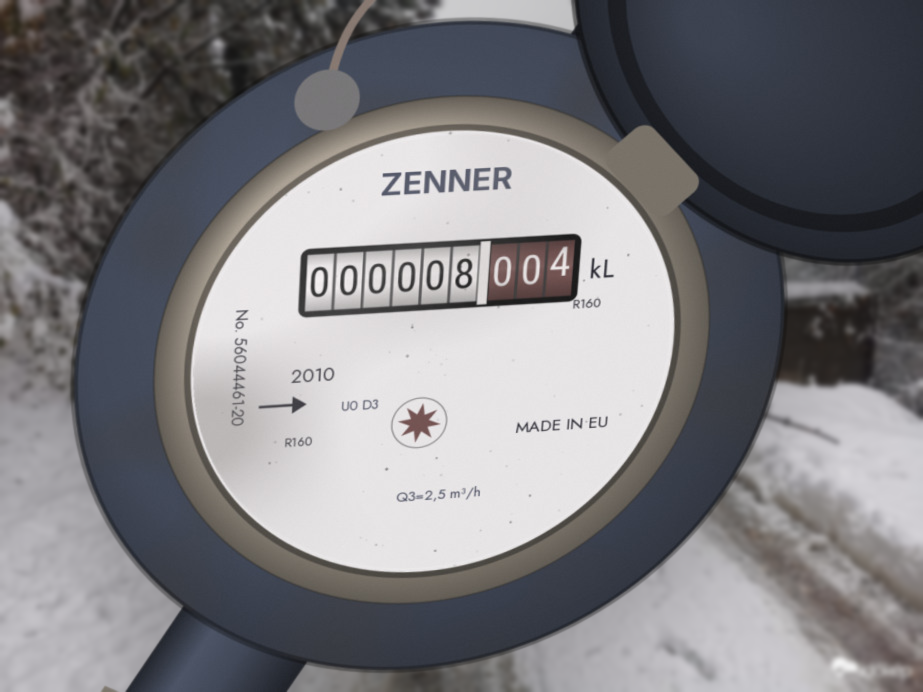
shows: 8.004 kL
